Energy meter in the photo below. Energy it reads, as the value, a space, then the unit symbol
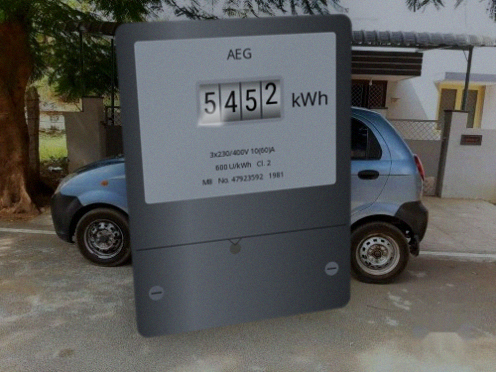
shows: 5452 kWh
